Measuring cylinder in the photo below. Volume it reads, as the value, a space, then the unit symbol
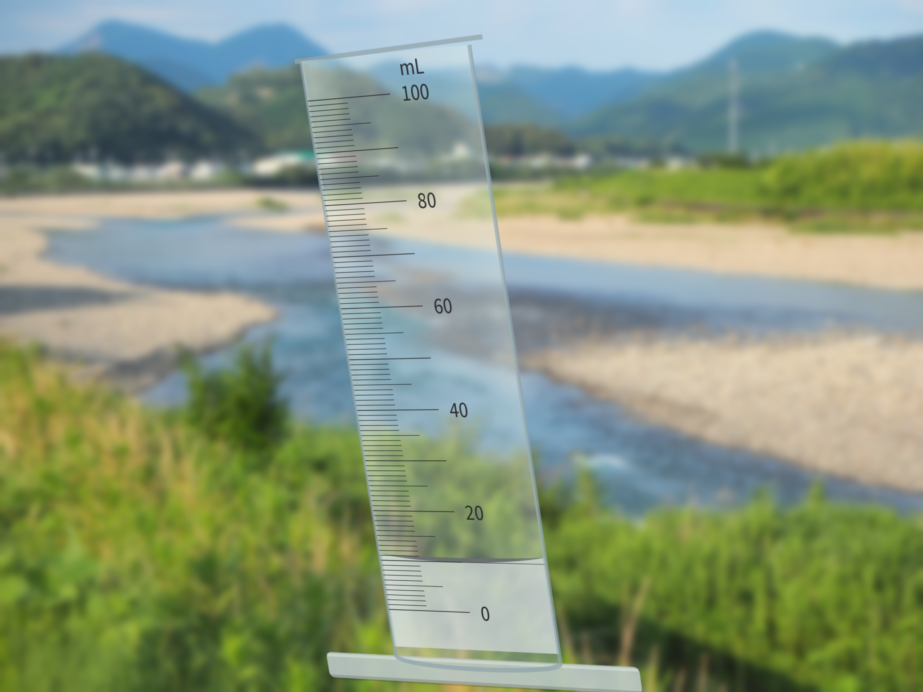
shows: 10 mL
